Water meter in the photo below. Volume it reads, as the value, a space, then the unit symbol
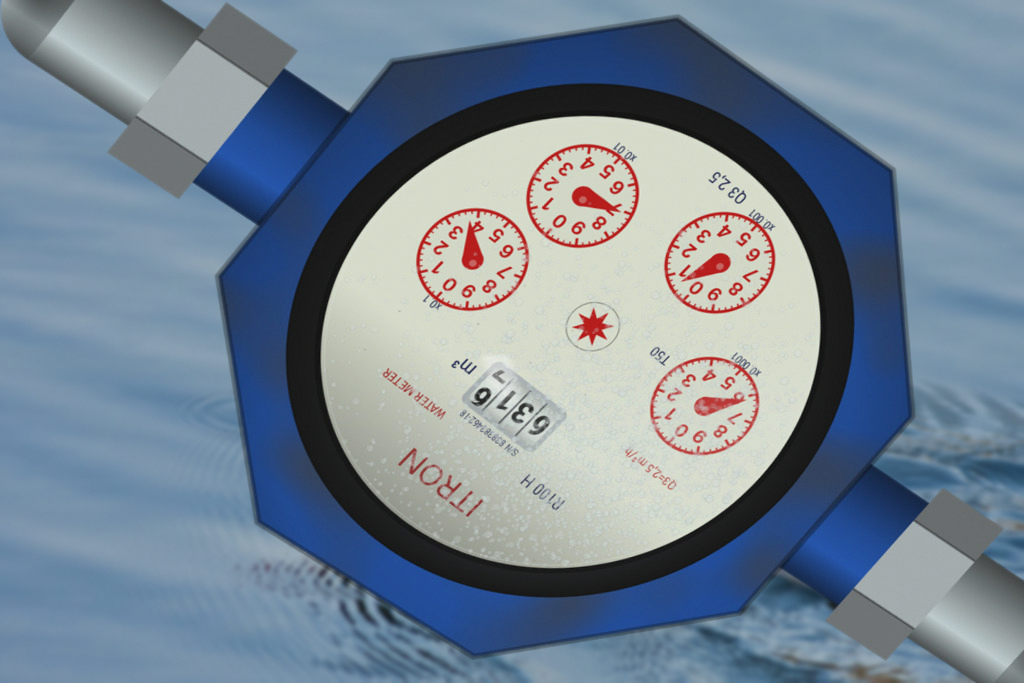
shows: 6316.3706 m³
